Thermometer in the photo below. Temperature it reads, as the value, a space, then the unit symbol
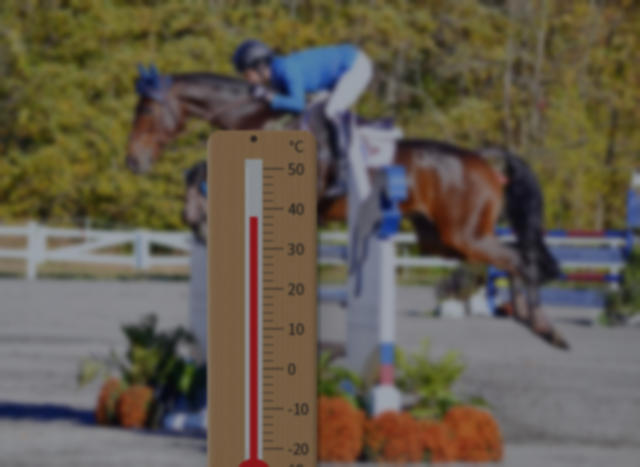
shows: 38 °C
